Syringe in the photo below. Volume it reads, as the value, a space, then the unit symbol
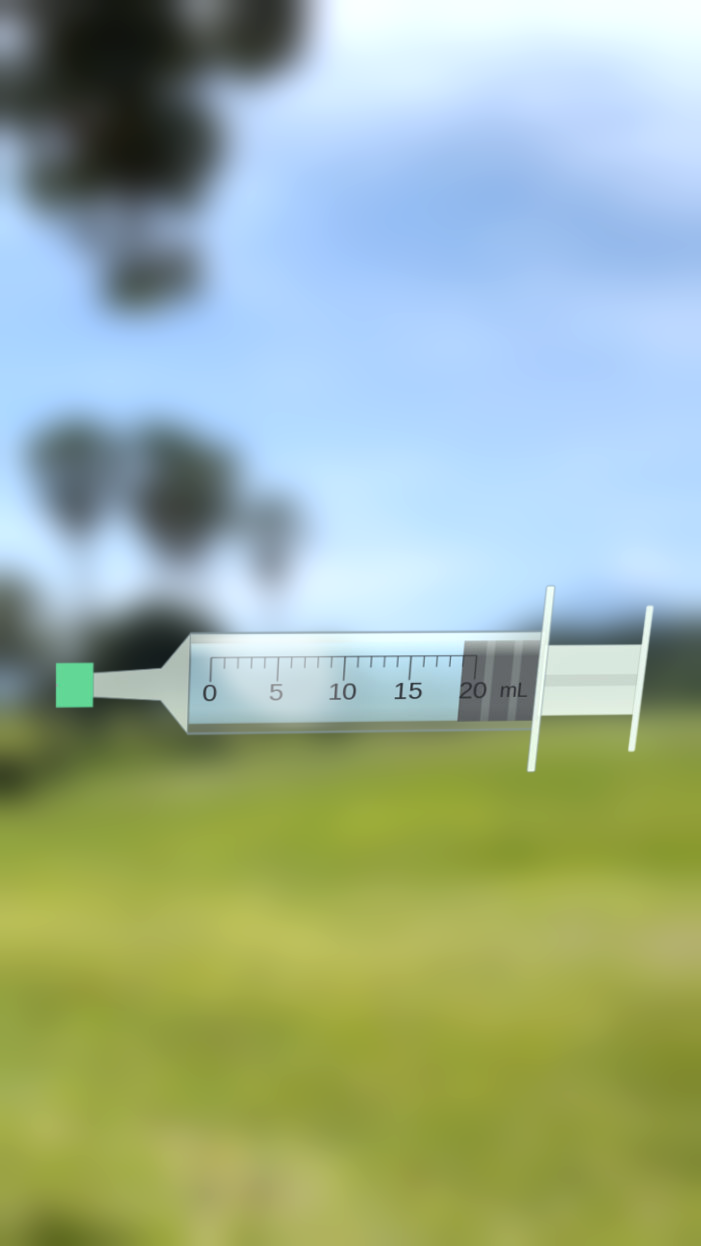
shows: 19 mL
